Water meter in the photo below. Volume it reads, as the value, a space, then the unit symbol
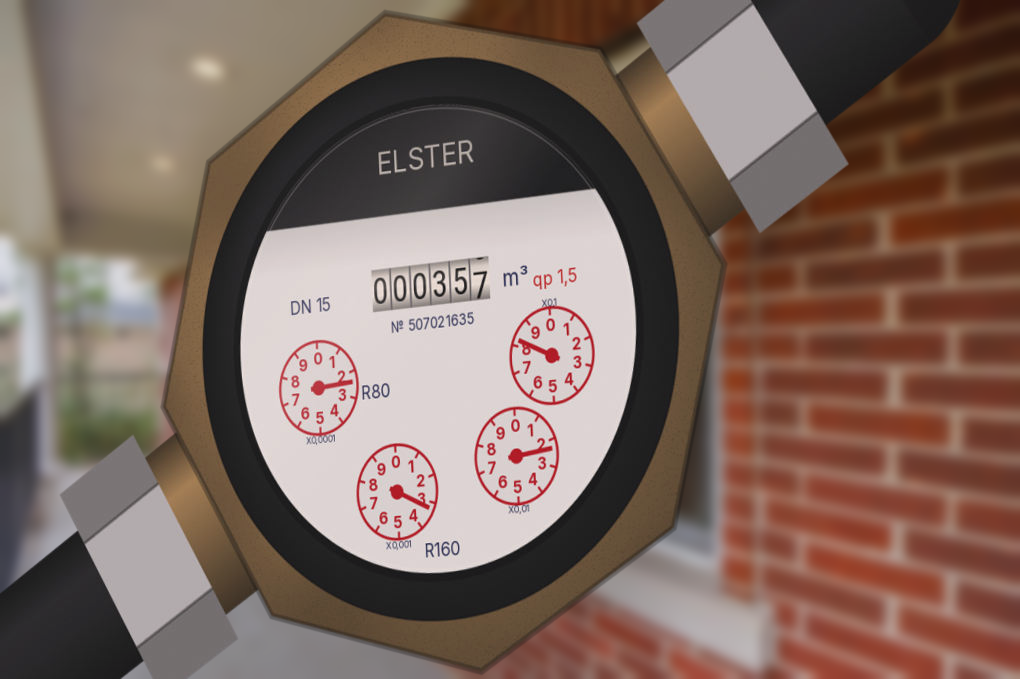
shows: 356.8232 m³
